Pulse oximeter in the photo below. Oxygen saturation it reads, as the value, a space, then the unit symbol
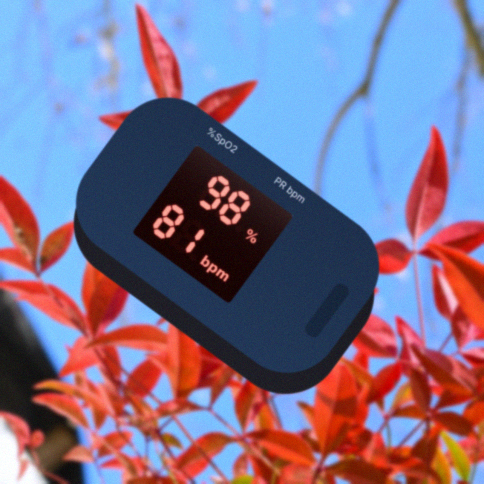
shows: 98 %
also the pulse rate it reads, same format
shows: 81 bpm
